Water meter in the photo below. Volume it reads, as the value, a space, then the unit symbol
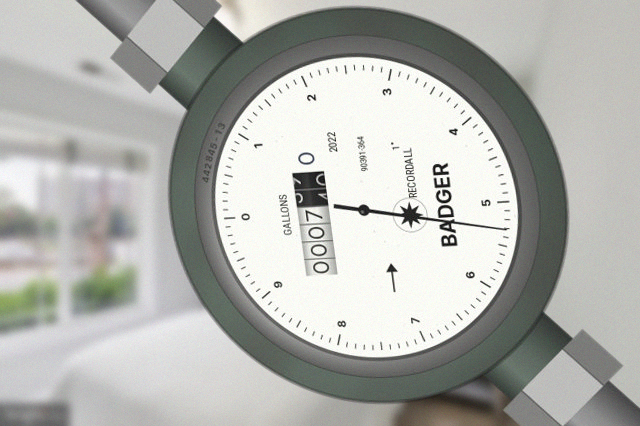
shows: 7395.3 gal
